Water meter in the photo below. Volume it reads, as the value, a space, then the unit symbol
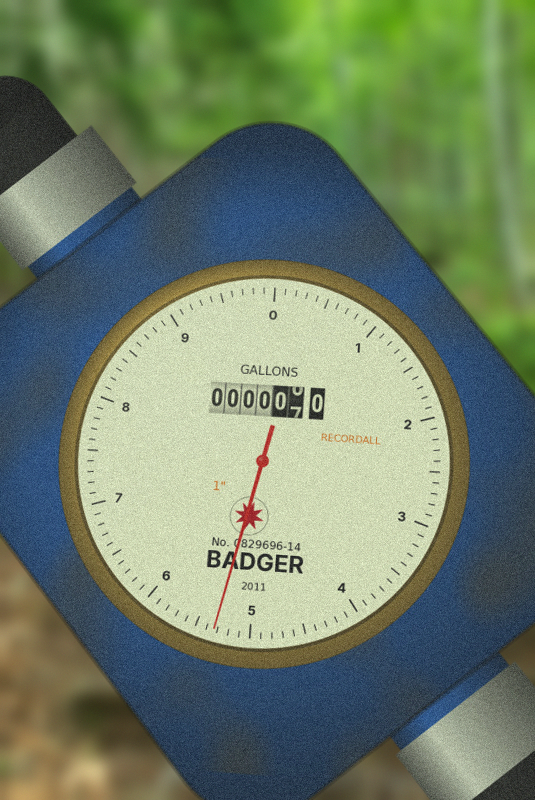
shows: 65.3 gal
